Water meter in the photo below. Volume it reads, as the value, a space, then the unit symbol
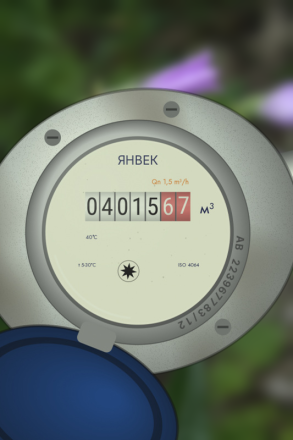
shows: 4015.67 m³
